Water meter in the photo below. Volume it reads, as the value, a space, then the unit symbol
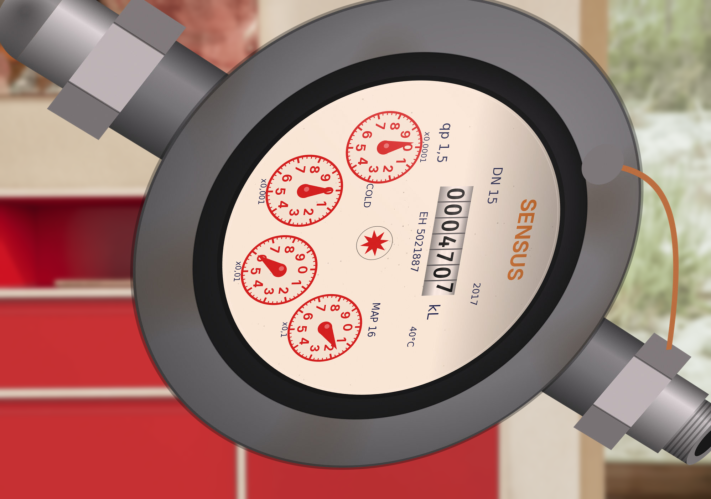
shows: 4707.1599 kL
